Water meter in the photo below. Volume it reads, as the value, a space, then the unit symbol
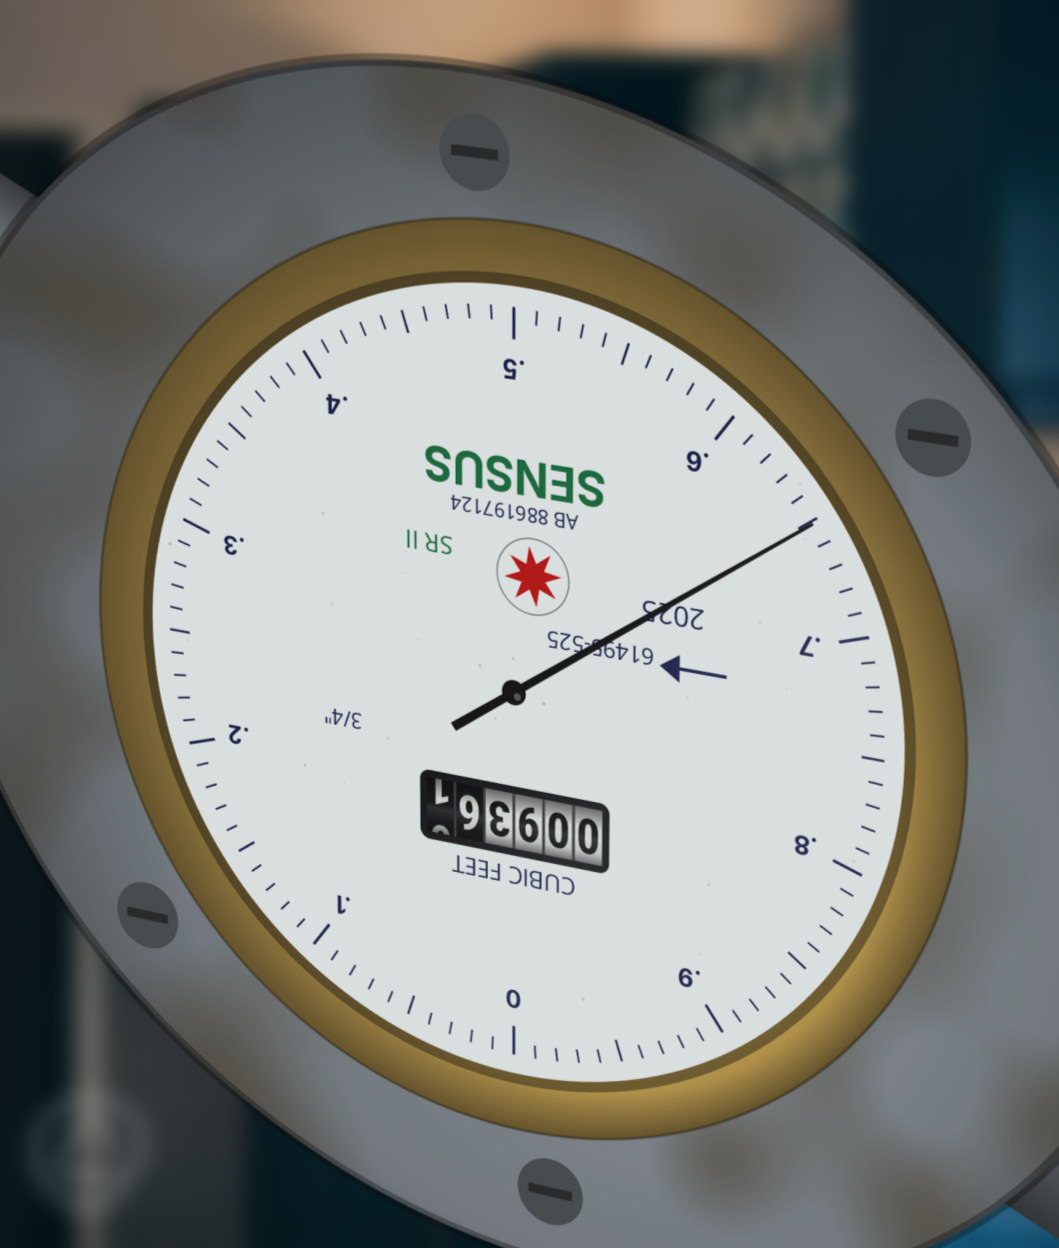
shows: 9360.65 ft³
